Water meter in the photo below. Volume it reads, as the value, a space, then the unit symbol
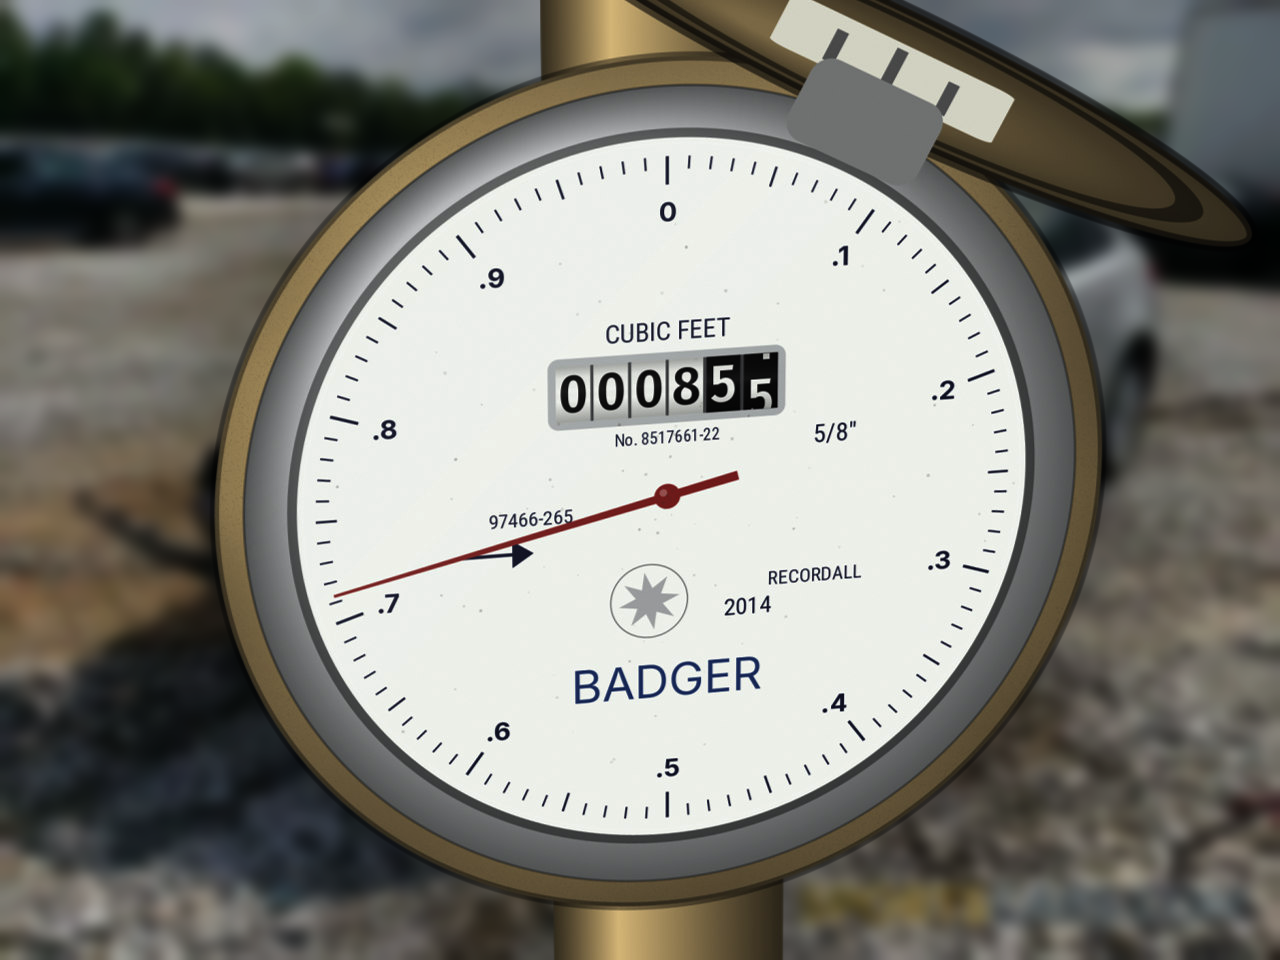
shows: 854.71 ft³
